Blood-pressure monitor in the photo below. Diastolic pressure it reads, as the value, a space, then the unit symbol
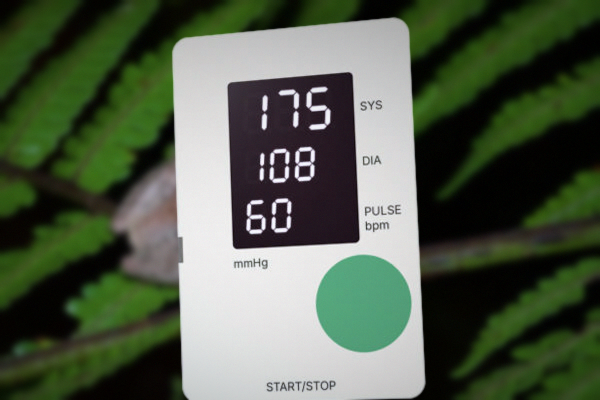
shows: 108 mmHg
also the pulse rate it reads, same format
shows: 60 bpm
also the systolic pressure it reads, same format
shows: 175 mmHg
